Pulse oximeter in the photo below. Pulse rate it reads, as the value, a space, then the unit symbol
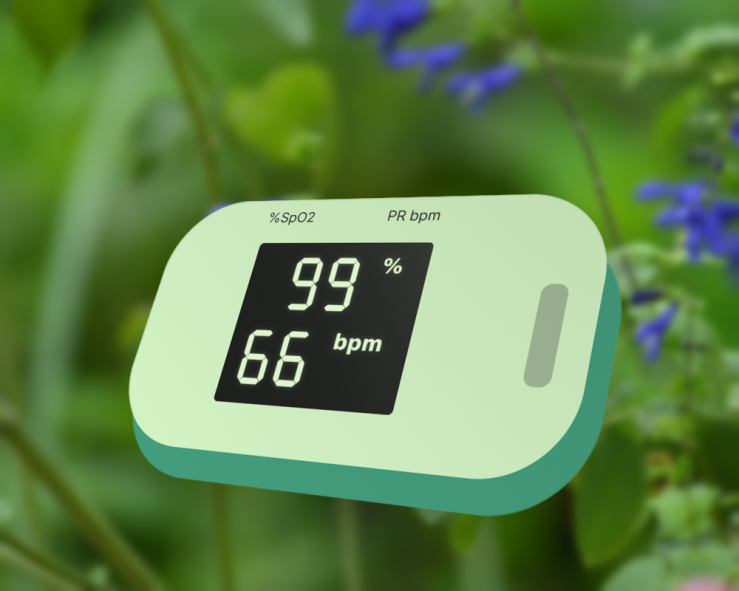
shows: 66 bpm
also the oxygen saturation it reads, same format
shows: 99 %
